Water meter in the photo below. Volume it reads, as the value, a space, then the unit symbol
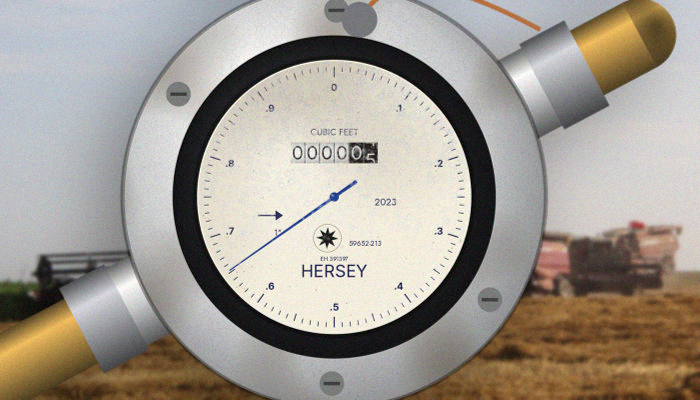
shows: 4.65 ft³
